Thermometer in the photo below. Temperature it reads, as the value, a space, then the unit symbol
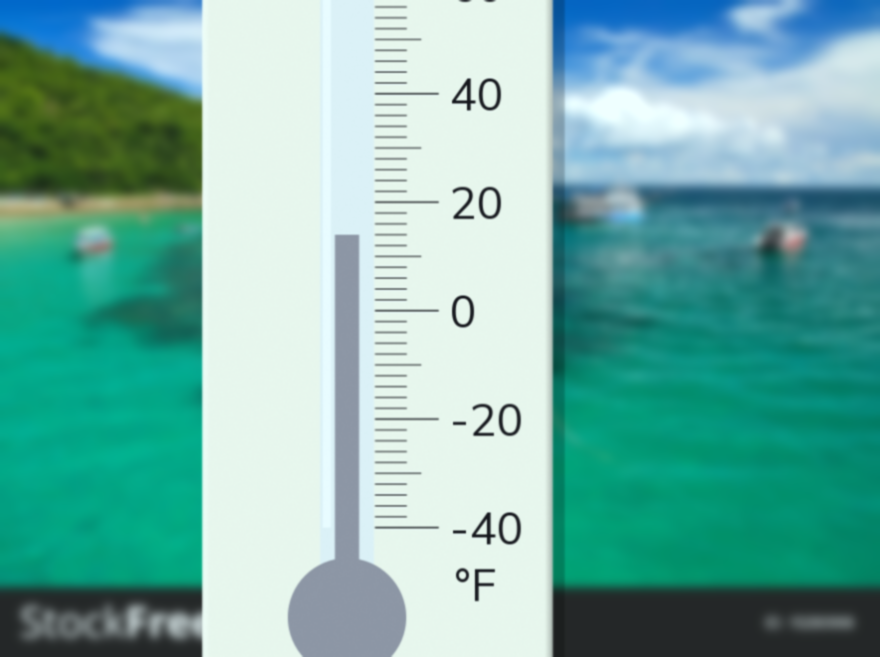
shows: 14 °F
